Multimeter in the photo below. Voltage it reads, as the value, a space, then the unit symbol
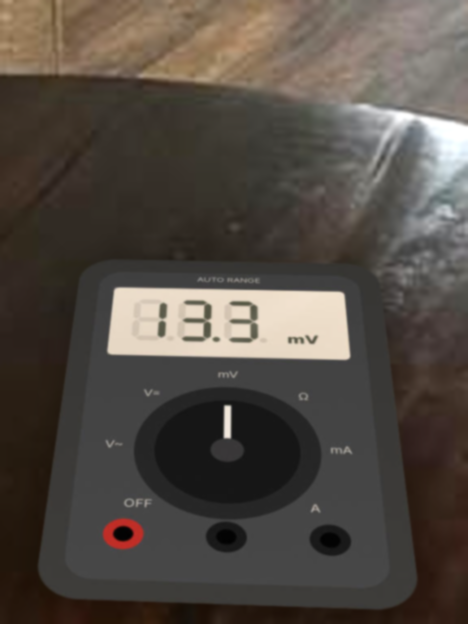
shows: 13.3 mV
